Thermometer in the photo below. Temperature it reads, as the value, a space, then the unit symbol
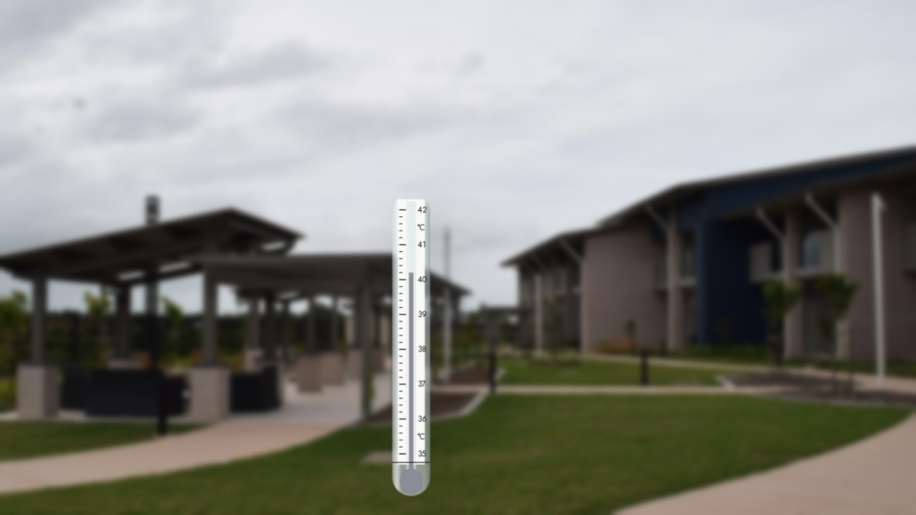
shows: 40.2 °C
